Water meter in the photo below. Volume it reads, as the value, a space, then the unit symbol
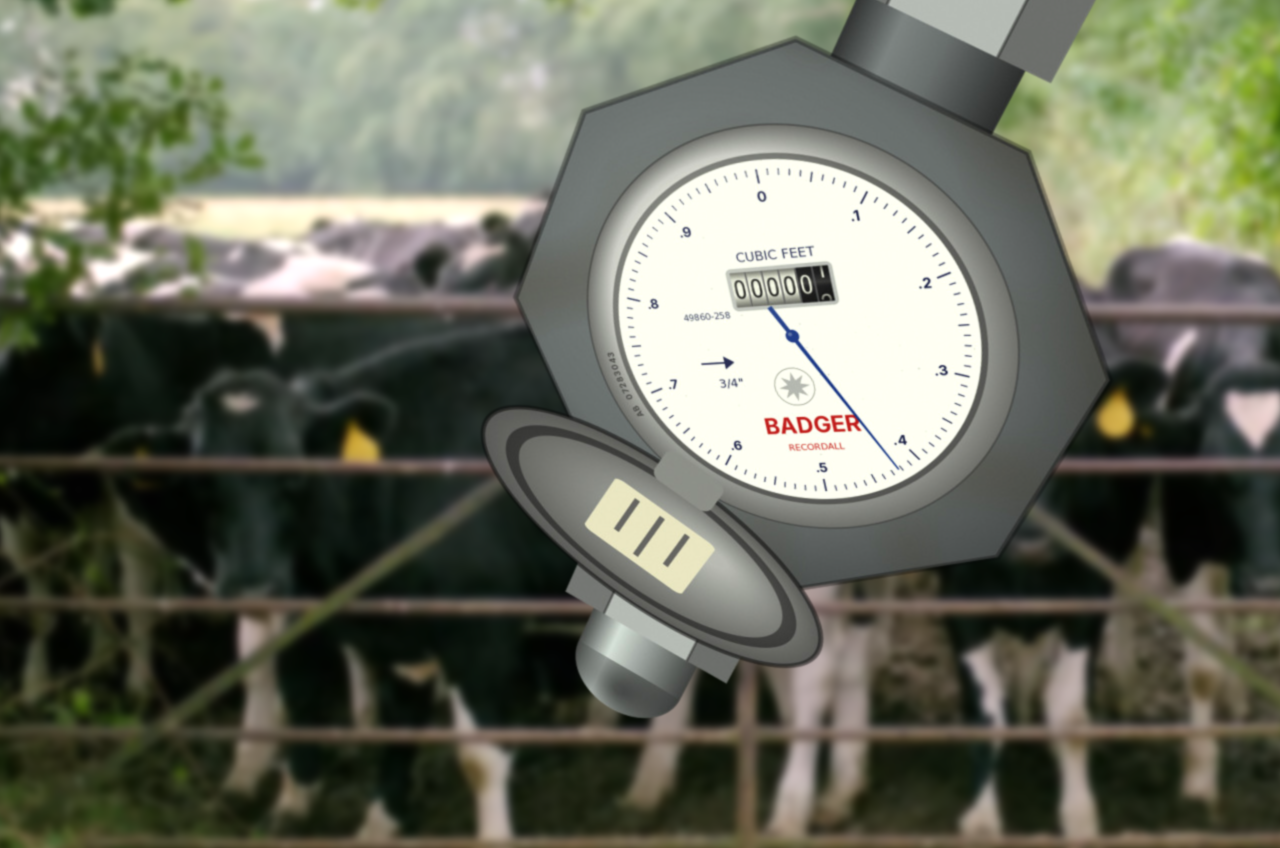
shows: 1.42 ft³
